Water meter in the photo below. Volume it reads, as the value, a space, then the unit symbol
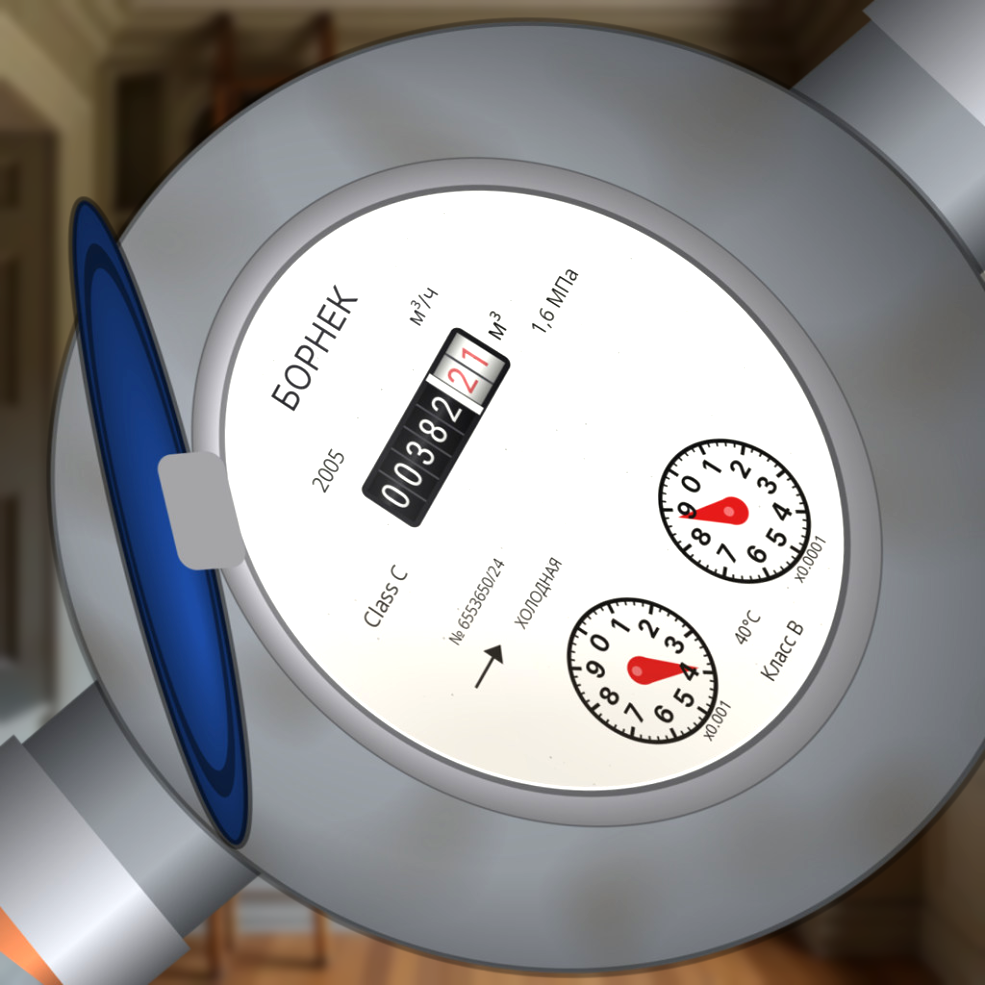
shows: 382.2138 m³
